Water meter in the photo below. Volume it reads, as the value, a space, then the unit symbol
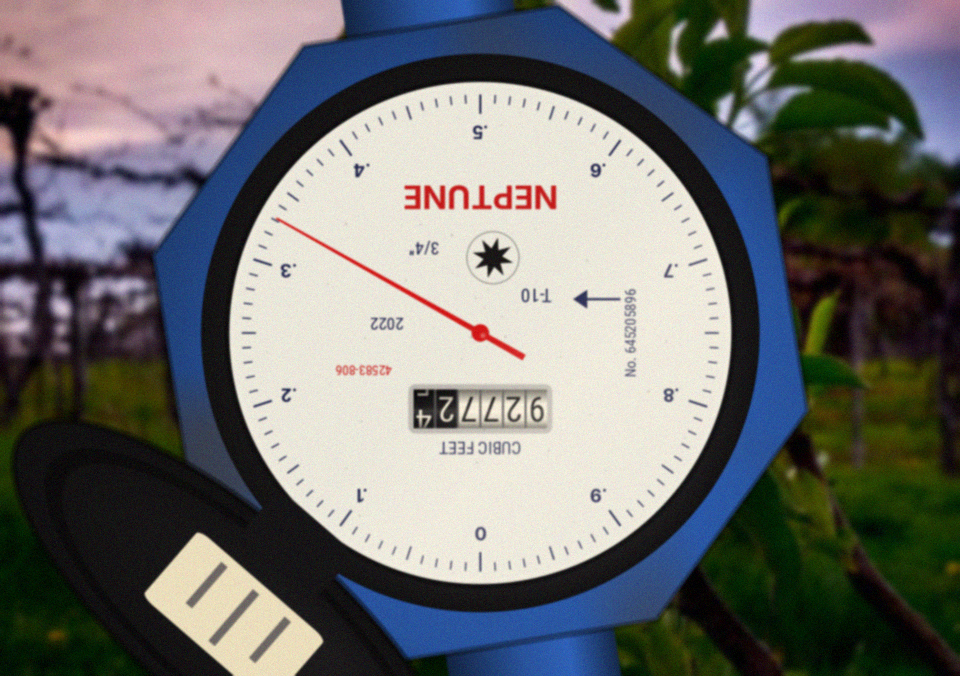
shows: 927724.33 ft³
